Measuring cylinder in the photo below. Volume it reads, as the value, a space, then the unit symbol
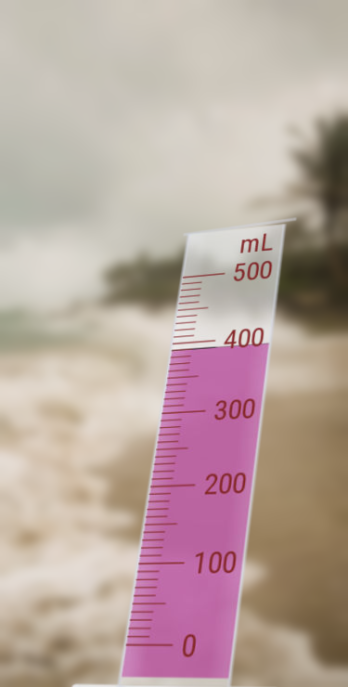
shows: 390 mL
